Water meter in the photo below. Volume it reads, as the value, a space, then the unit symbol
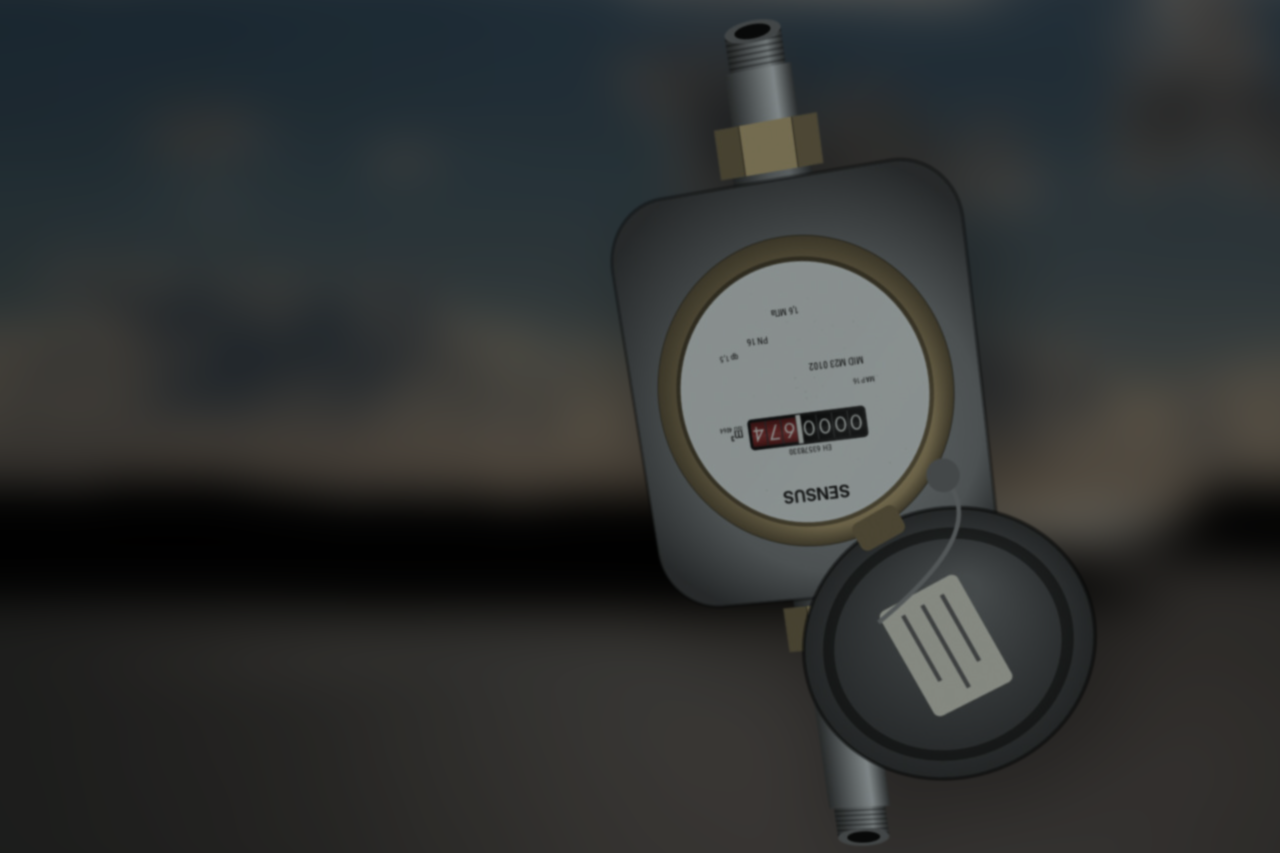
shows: 0.674 m³
